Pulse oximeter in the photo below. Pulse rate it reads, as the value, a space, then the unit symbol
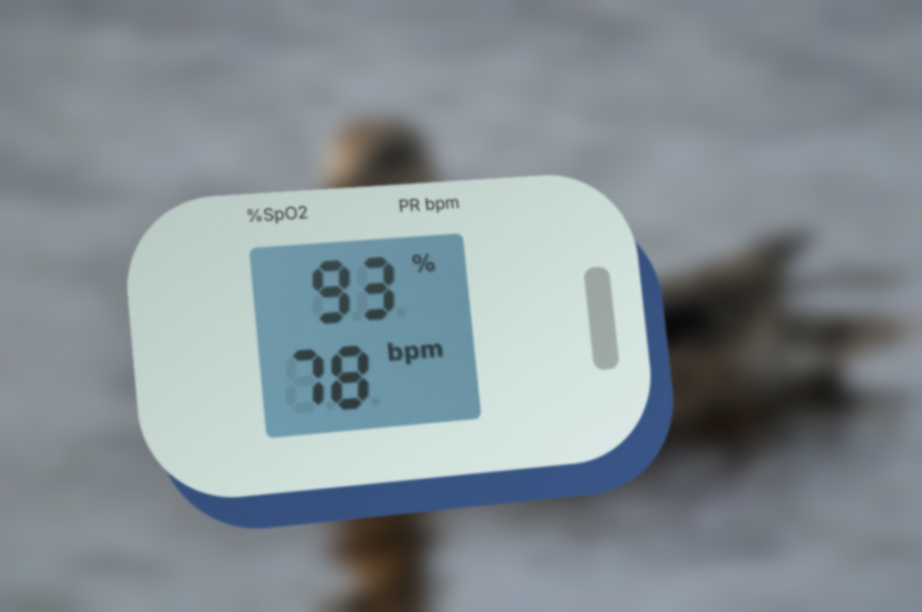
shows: 78 bpm
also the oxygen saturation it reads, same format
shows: 93 %
